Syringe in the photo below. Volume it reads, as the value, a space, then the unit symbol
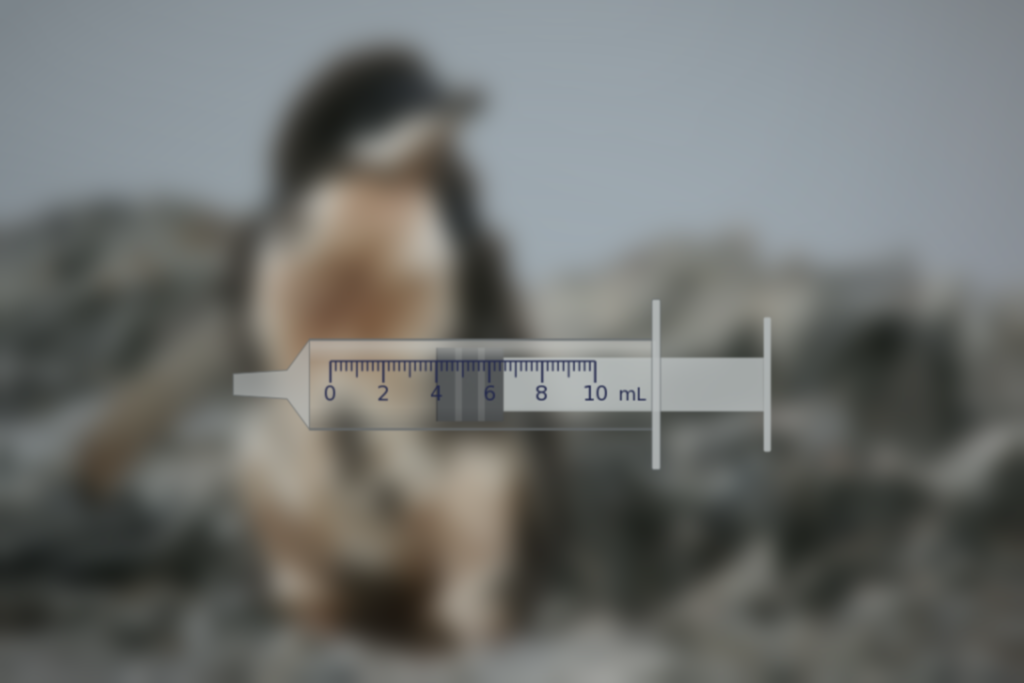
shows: 4 mL
